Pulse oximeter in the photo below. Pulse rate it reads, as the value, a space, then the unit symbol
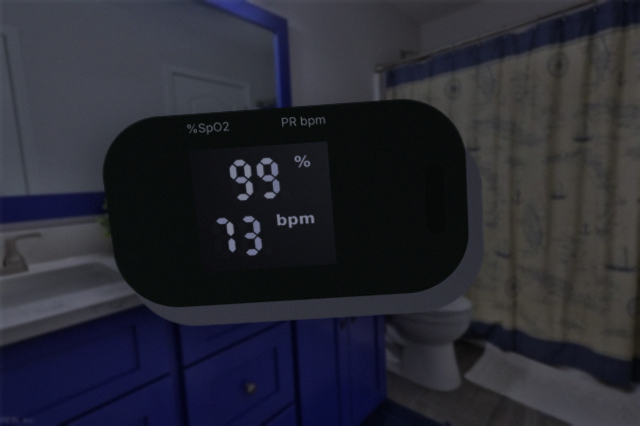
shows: 73 bpm
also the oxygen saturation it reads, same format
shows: 99 %
